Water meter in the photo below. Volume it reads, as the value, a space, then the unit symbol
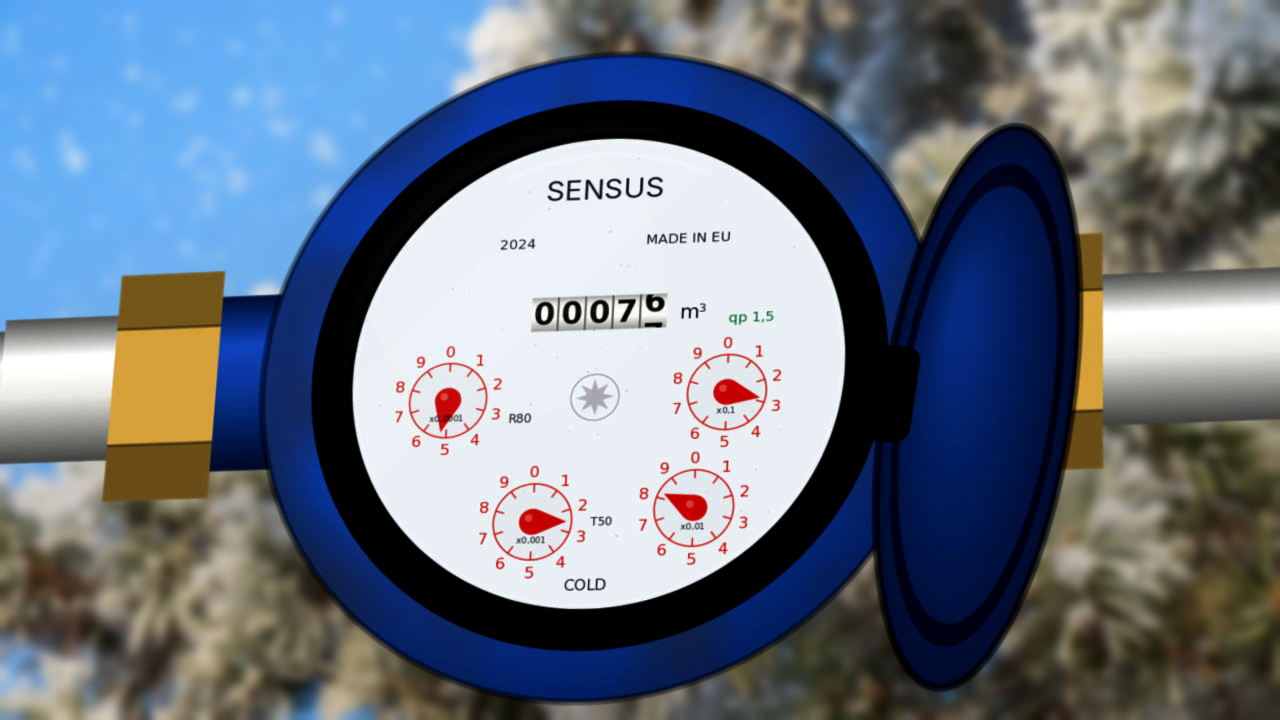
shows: 76.2825 m³
